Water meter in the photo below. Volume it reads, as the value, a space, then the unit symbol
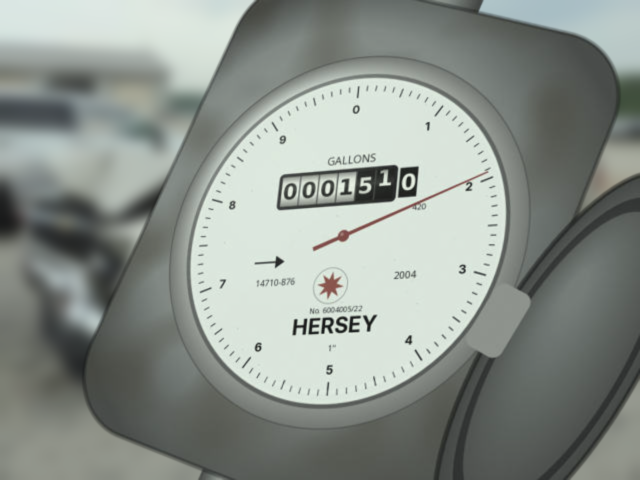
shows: 1511.9 gal
